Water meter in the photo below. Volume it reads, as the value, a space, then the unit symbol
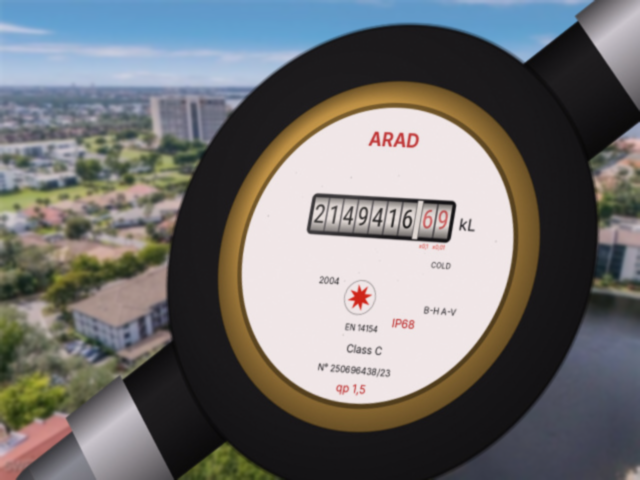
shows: 2149416.69 kL
